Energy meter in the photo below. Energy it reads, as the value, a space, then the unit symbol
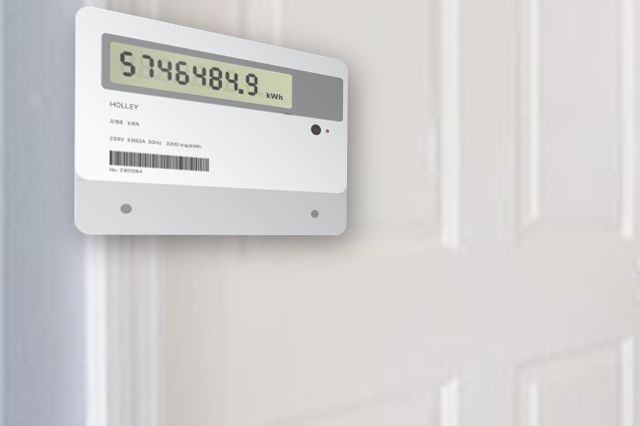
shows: 5746484.9 kWh
